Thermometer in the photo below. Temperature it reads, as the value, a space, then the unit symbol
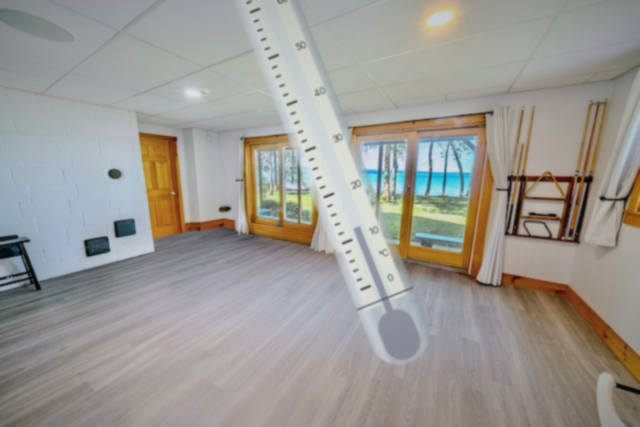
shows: 12 °C
